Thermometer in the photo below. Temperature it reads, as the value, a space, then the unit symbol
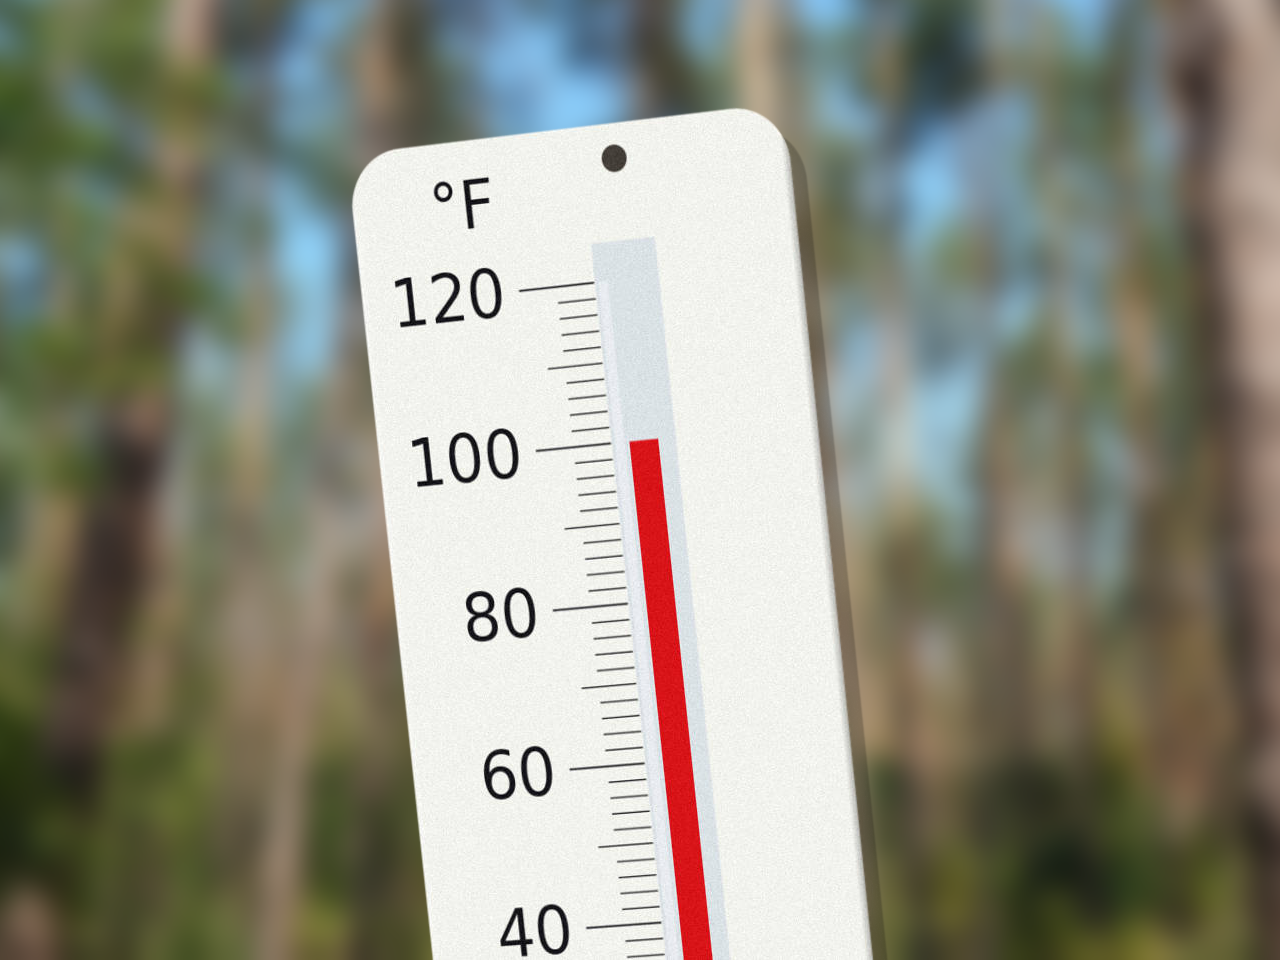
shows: 100 °F
